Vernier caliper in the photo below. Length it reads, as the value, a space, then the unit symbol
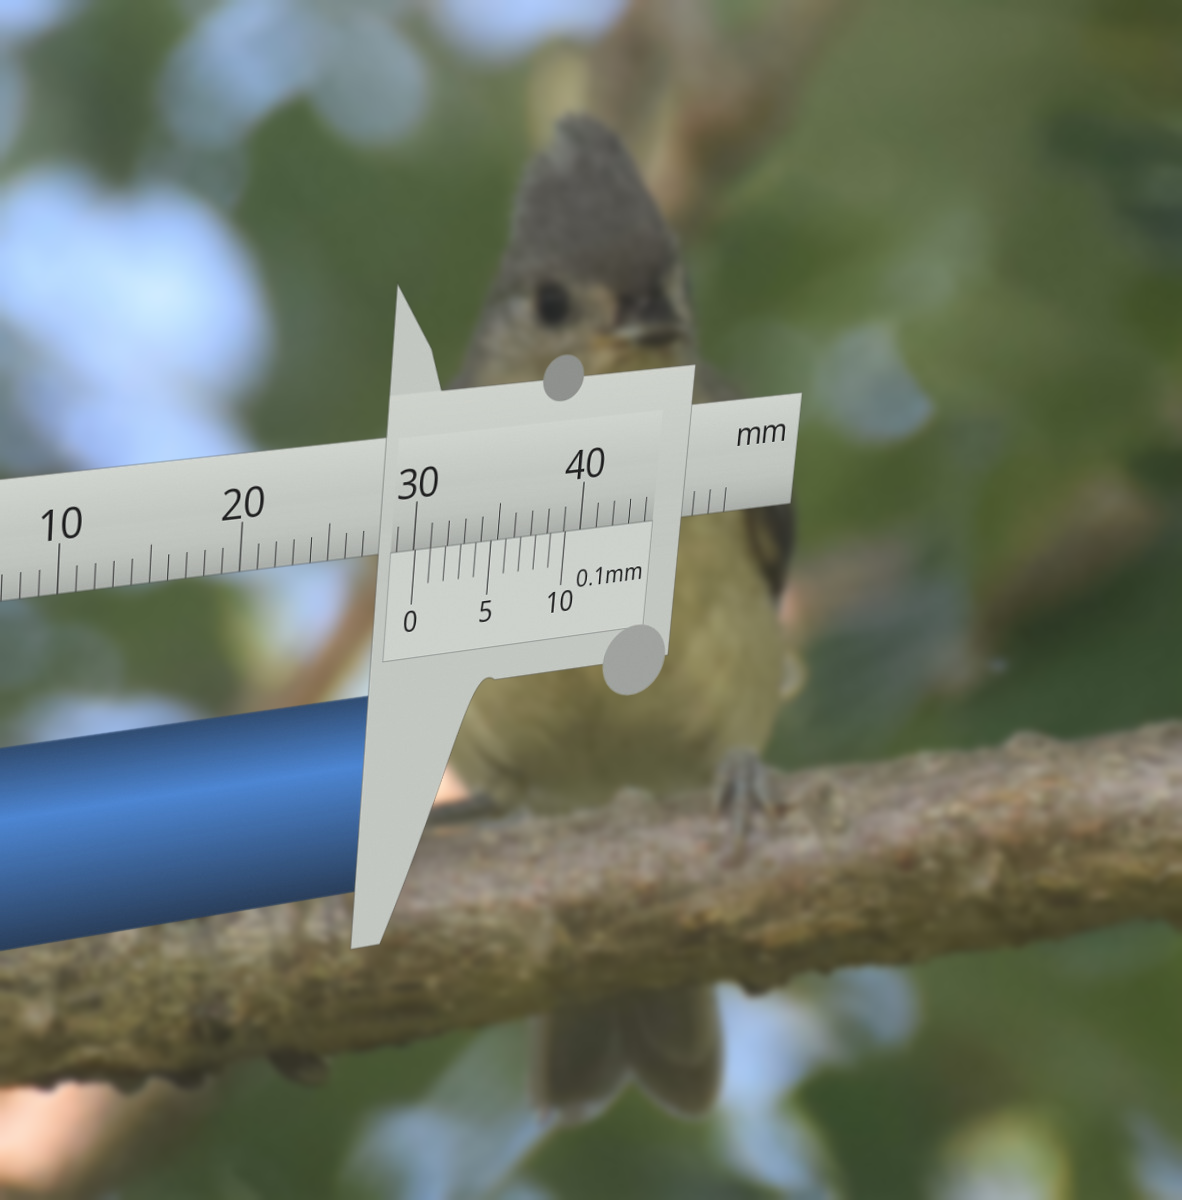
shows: 30.1 mm
